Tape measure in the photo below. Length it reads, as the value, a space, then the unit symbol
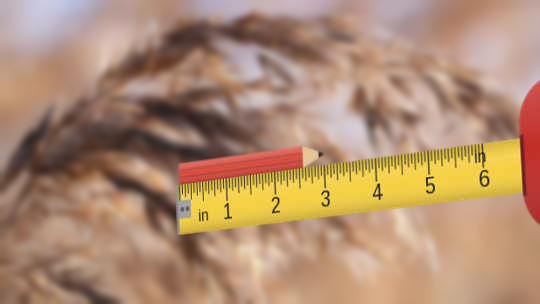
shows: 3 in
